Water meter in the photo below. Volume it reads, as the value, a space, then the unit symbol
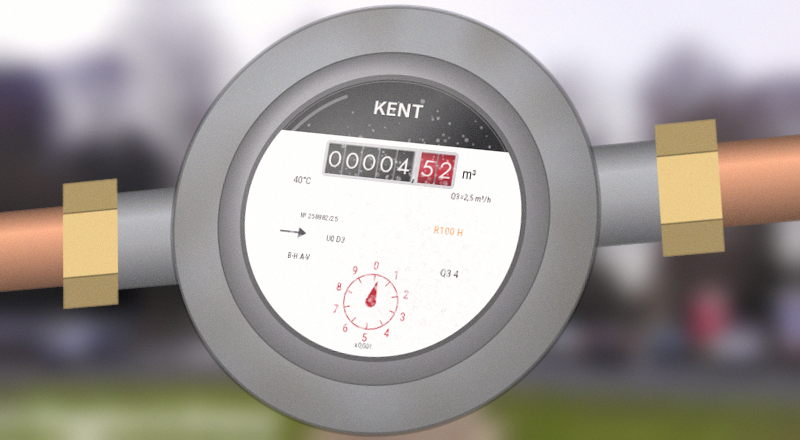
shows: 4.520 m³
